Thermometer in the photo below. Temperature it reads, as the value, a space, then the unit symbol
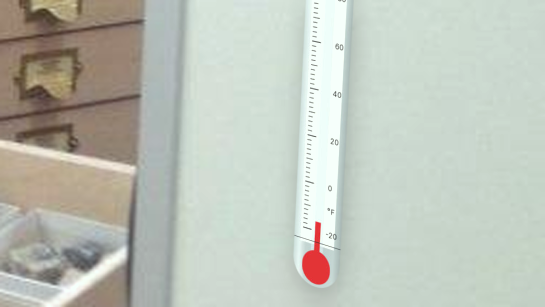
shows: -16 °F
